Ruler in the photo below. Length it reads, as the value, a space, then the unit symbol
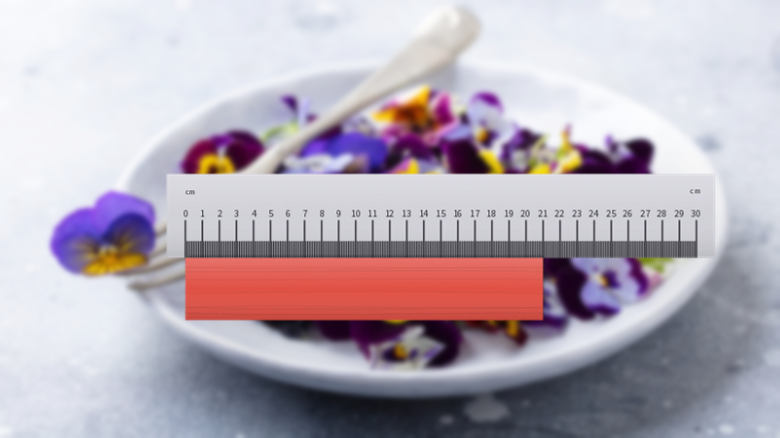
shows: 21 cm
